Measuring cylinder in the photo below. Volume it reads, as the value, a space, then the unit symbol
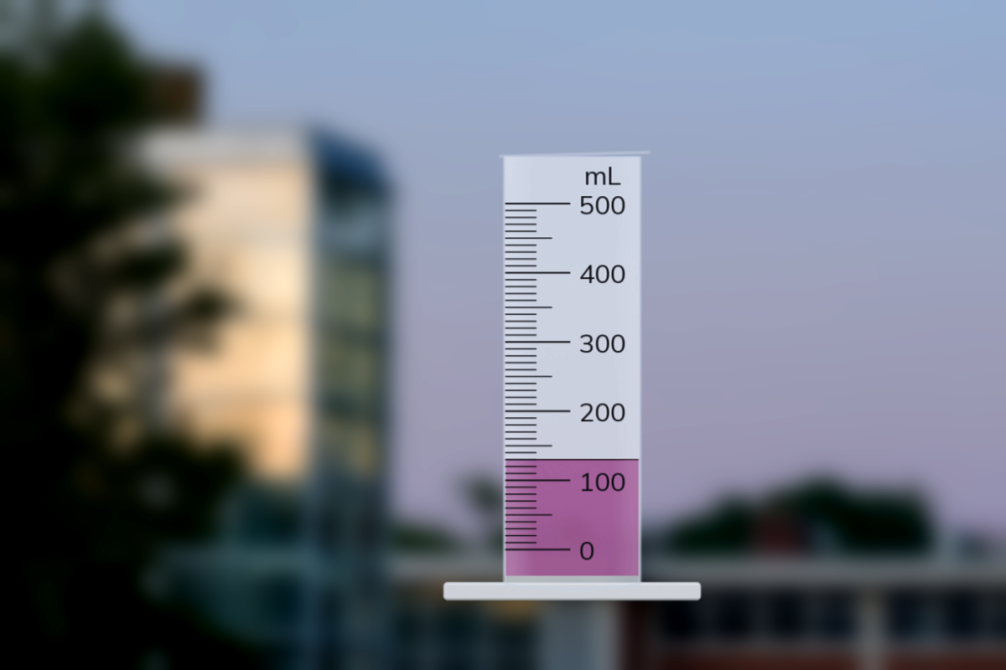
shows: 130 mL
